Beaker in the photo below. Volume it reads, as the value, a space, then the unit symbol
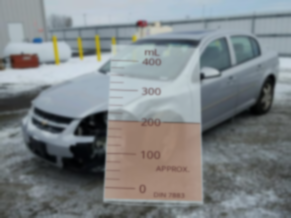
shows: 200 mL
